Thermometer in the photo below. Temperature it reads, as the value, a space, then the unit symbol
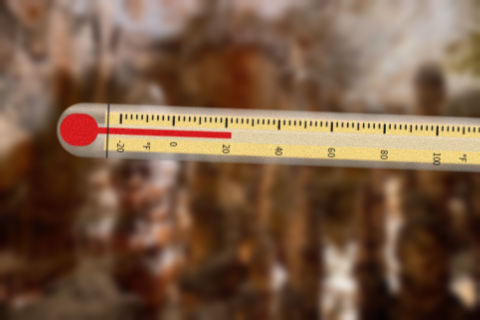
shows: 22 °F
